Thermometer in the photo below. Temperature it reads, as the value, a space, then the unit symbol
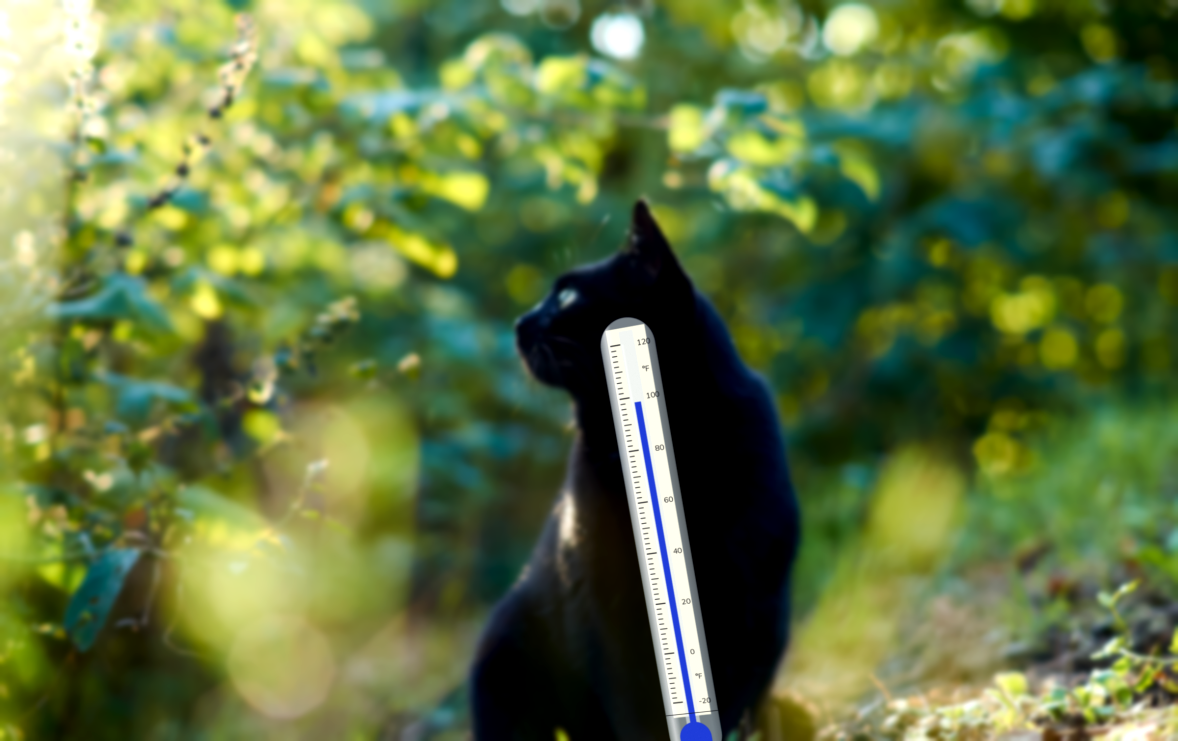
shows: 98 °F
